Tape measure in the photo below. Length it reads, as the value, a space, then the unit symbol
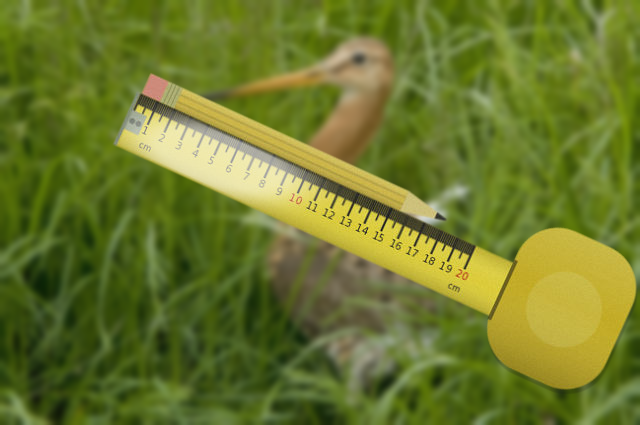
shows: 18 cm
